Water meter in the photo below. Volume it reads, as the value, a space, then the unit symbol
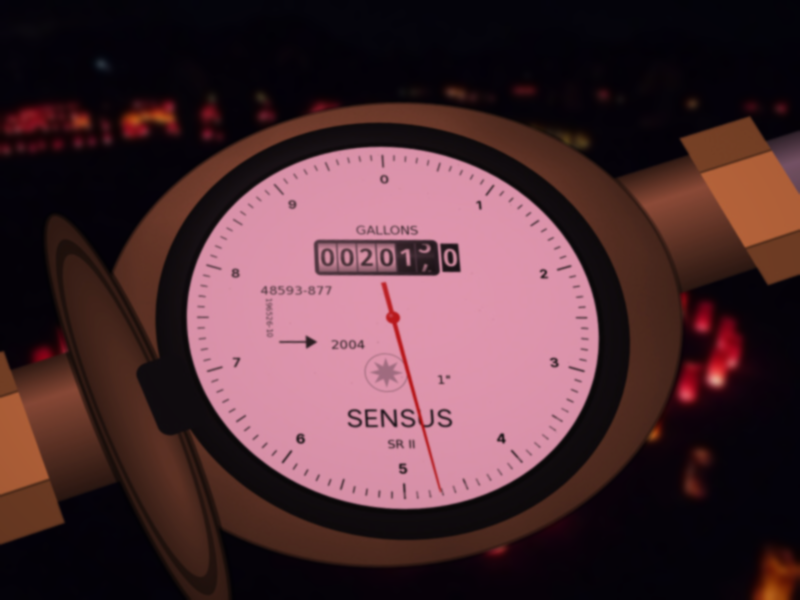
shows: 20134.7 gal
